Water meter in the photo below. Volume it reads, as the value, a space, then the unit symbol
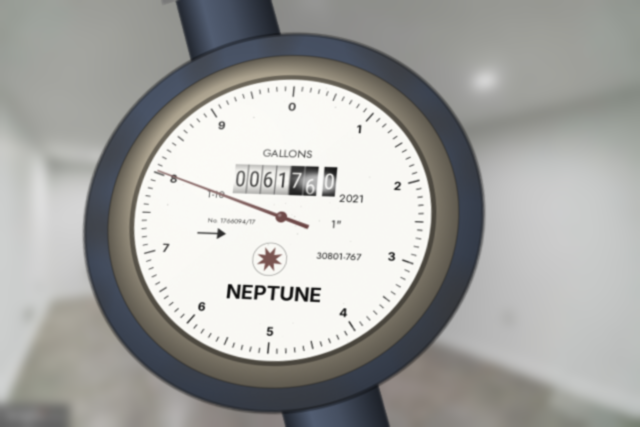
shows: 61758.0 gal
